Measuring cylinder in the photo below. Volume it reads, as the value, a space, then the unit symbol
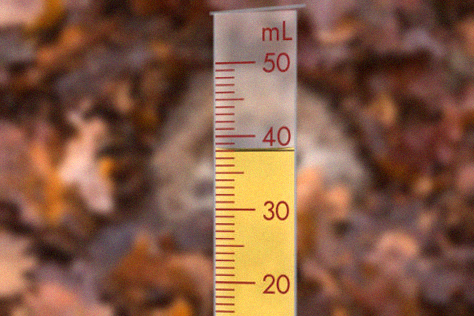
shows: 38 mL
